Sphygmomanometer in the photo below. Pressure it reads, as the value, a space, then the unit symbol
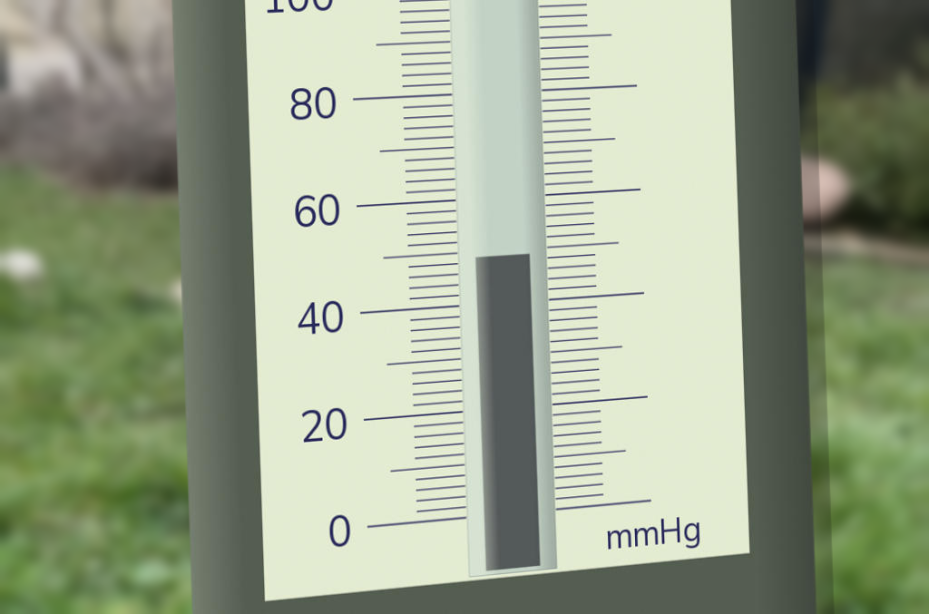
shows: 49 mmHg
